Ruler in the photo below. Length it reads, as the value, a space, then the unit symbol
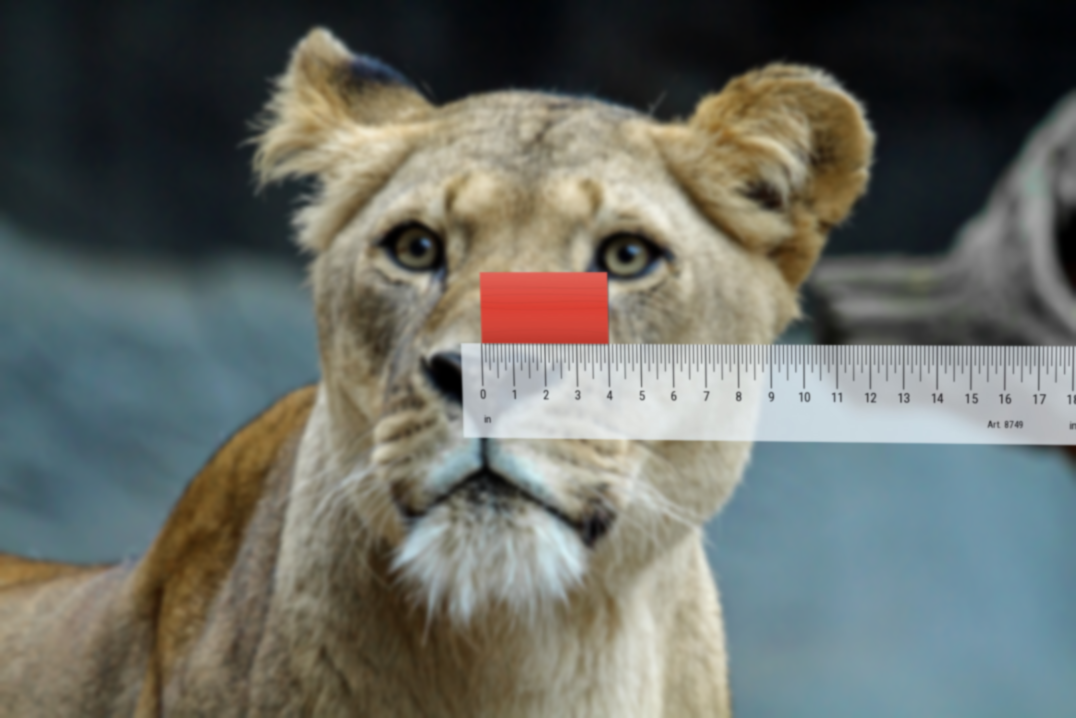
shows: 4 in
